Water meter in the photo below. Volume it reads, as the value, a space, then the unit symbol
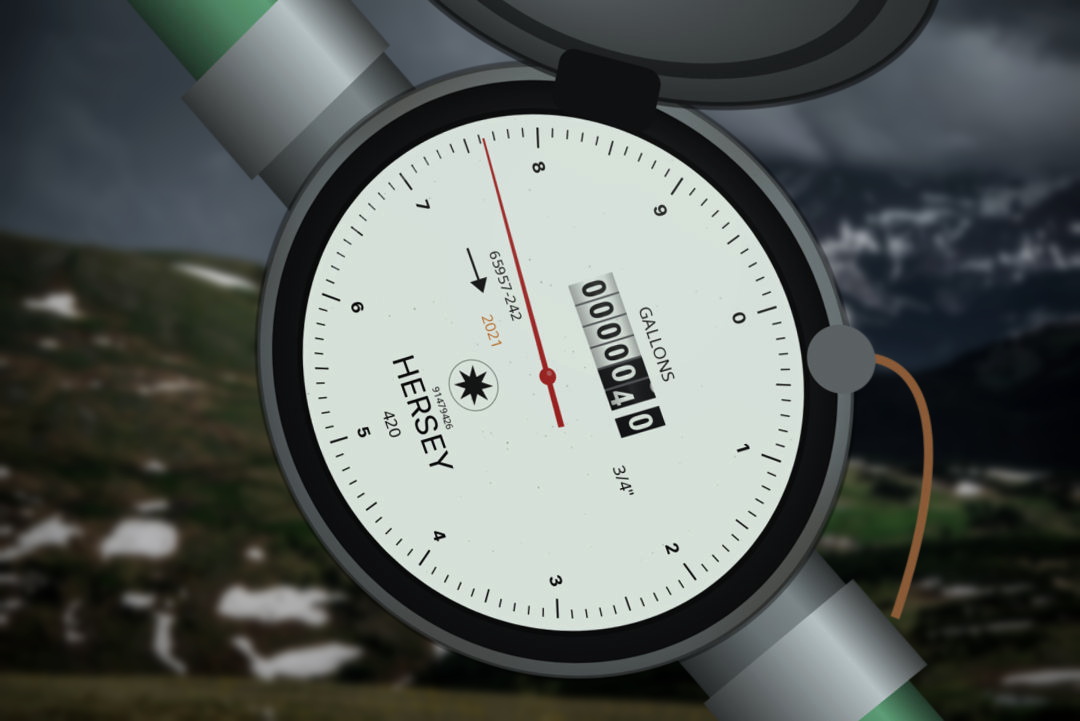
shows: 37.6 gal
